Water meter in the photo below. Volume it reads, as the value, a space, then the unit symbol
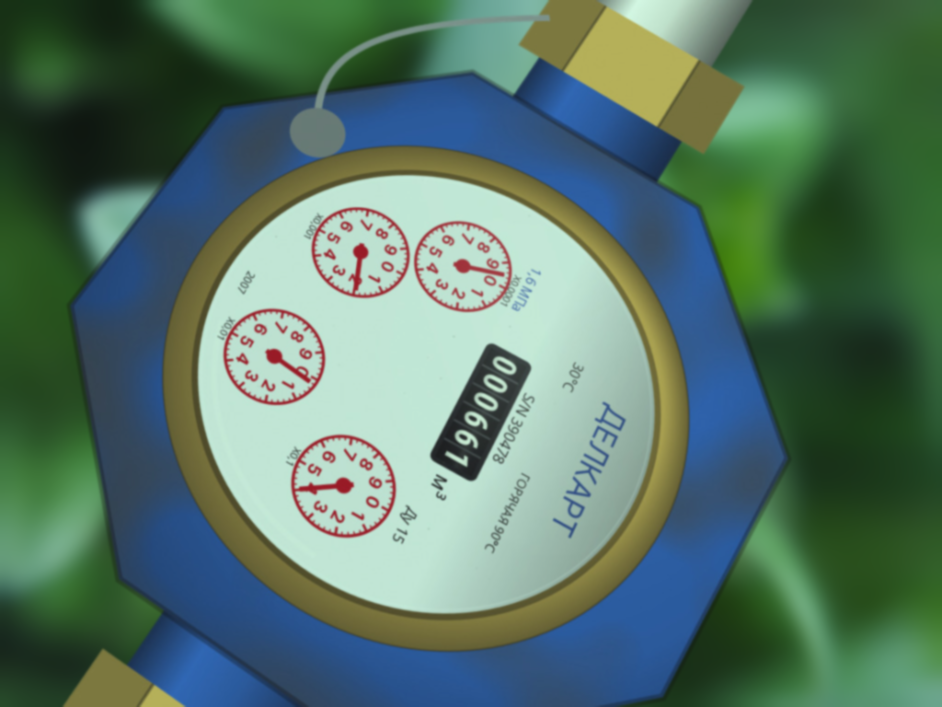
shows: 661.4019 m³
